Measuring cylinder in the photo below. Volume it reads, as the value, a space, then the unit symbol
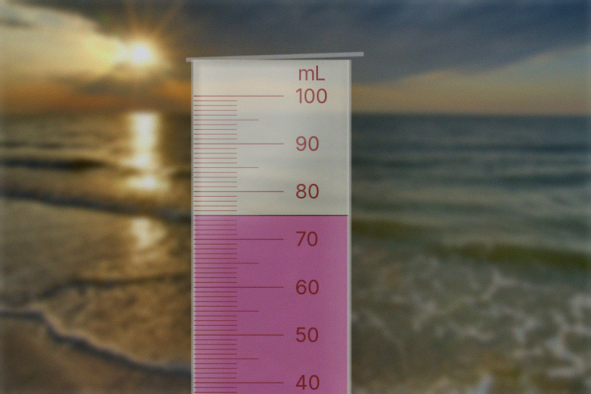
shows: 75 mL
